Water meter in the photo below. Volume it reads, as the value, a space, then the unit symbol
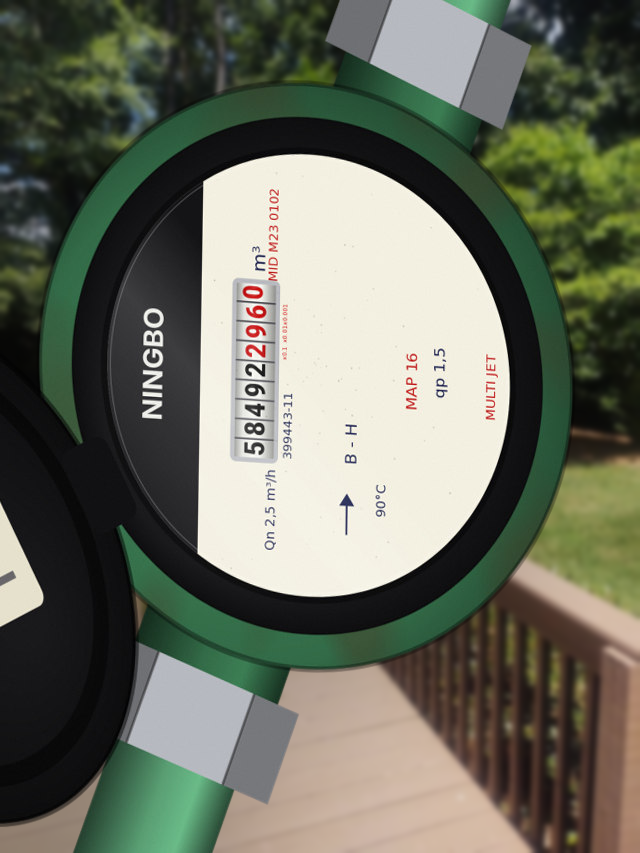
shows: 58492.2960 m³
